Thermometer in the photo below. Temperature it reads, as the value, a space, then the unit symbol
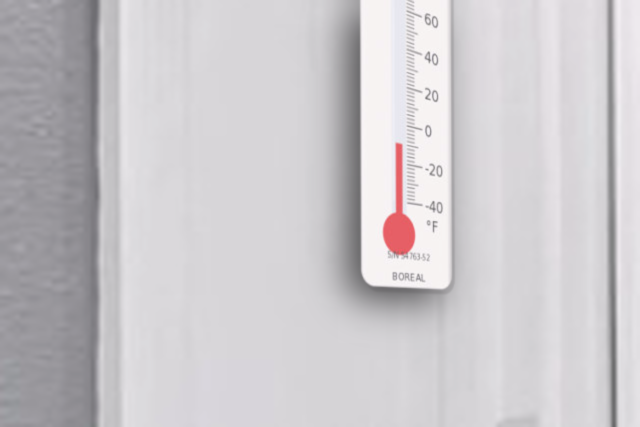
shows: -10 °F
